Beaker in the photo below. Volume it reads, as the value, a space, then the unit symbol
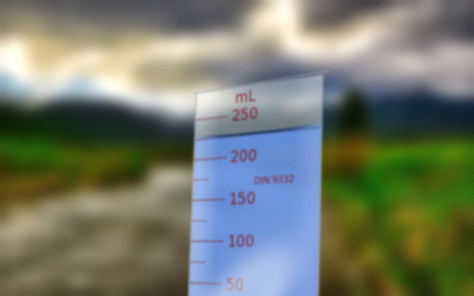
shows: 225 mL
